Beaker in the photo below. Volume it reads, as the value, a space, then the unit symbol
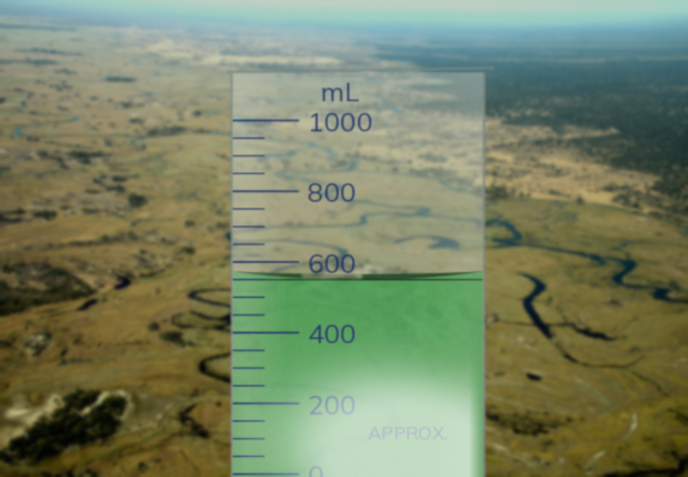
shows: 550 mL
